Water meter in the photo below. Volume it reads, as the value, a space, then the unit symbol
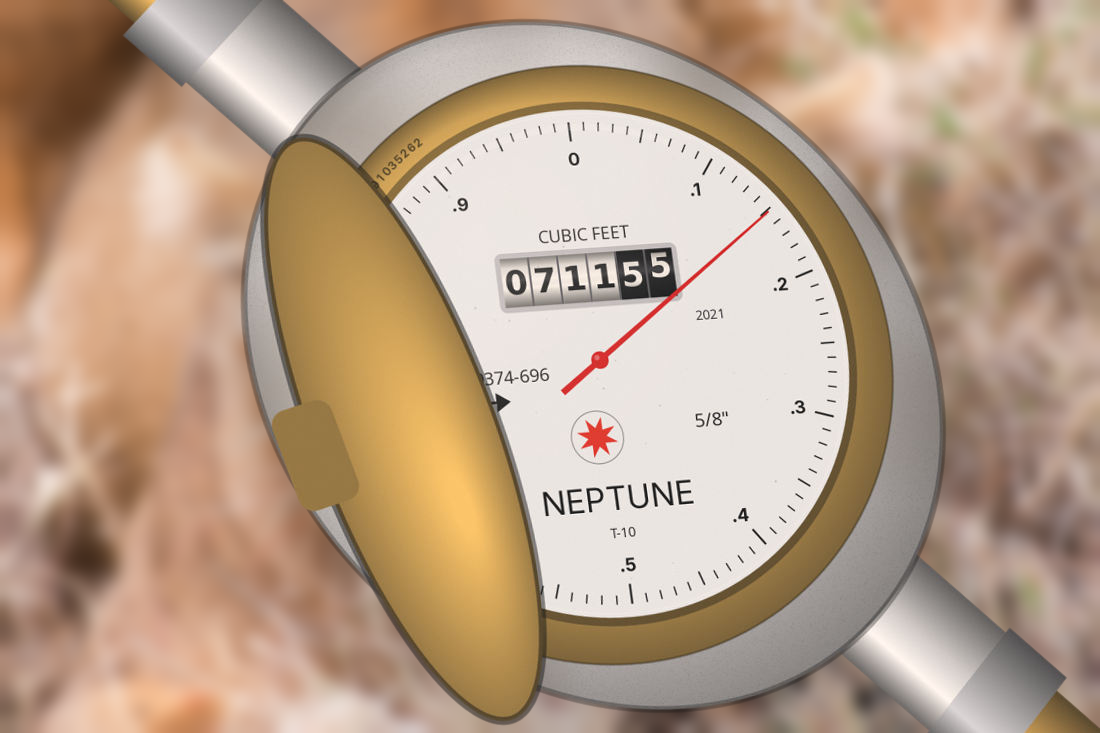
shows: 71155.15 ft³
